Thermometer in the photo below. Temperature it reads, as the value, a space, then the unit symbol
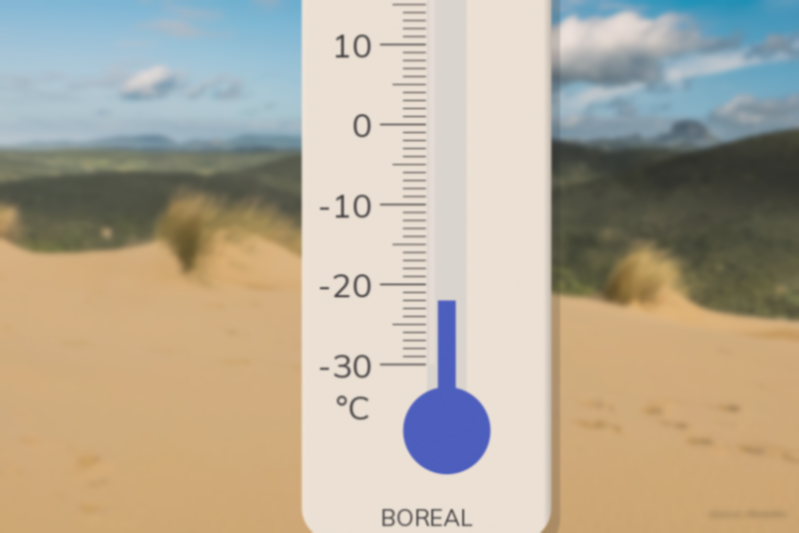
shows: -22 °C
